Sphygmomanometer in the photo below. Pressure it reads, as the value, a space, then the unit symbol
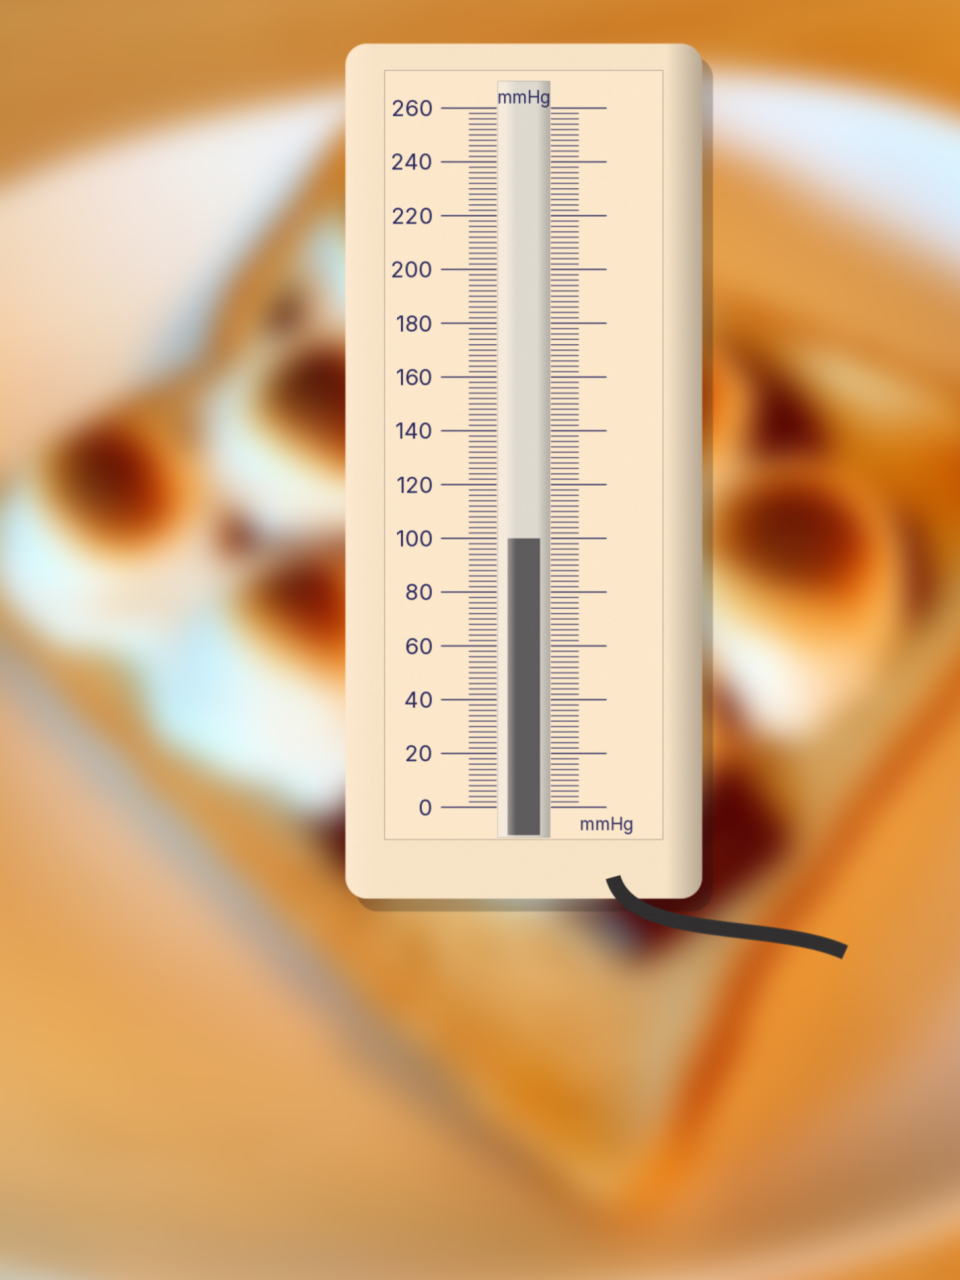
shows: 100 mmHg
